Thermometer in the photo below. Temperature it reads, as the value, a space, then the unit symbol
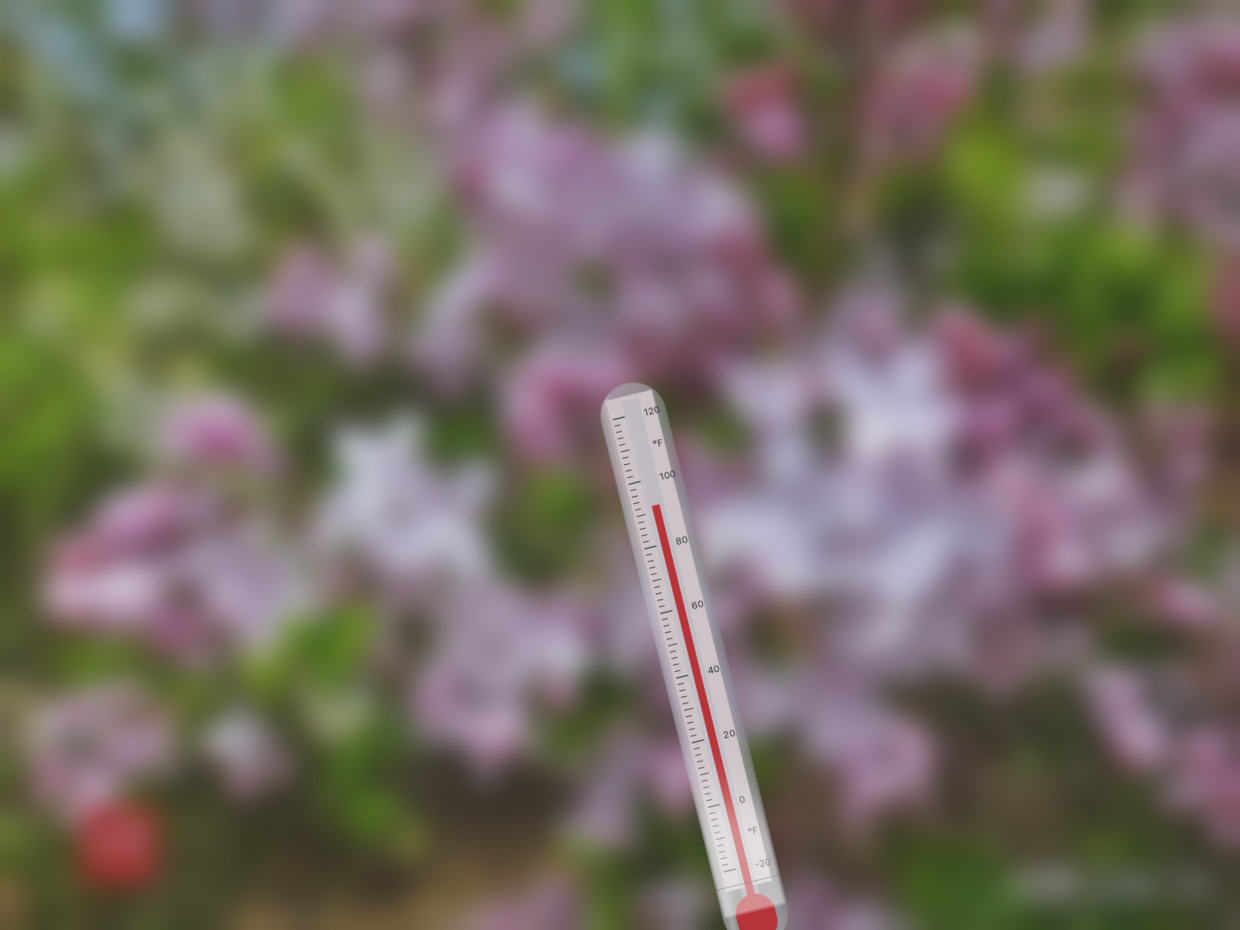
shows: 92 °F
